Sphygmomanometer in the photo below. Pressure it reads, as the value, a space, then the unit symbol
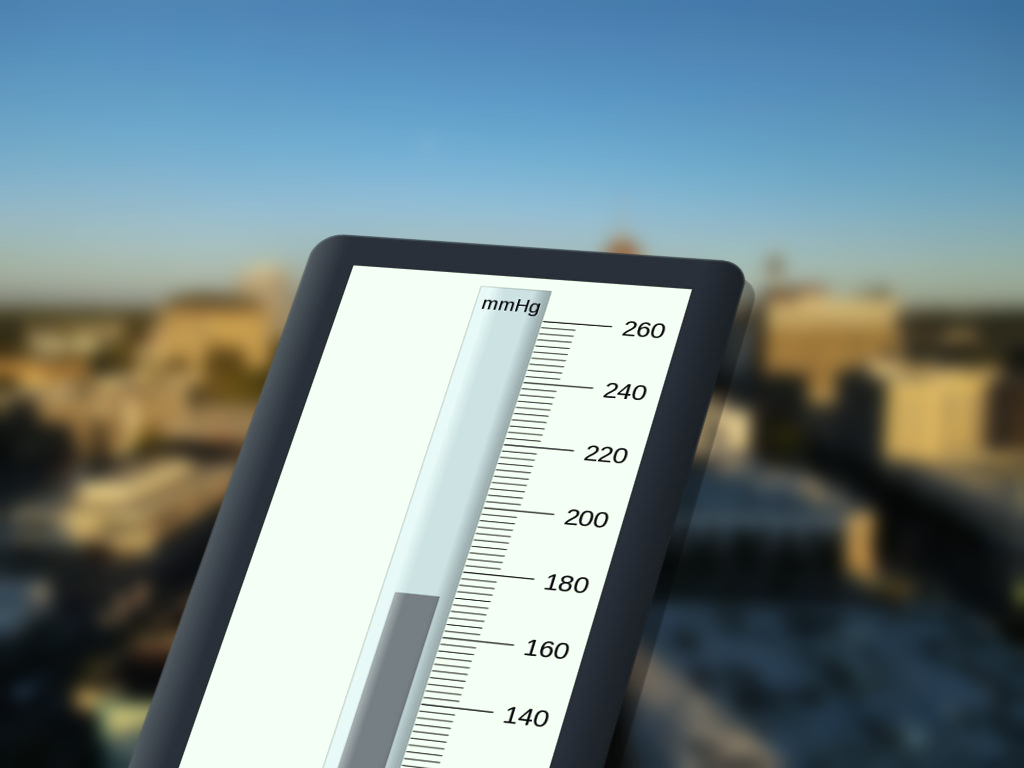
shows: 172 mmHg
